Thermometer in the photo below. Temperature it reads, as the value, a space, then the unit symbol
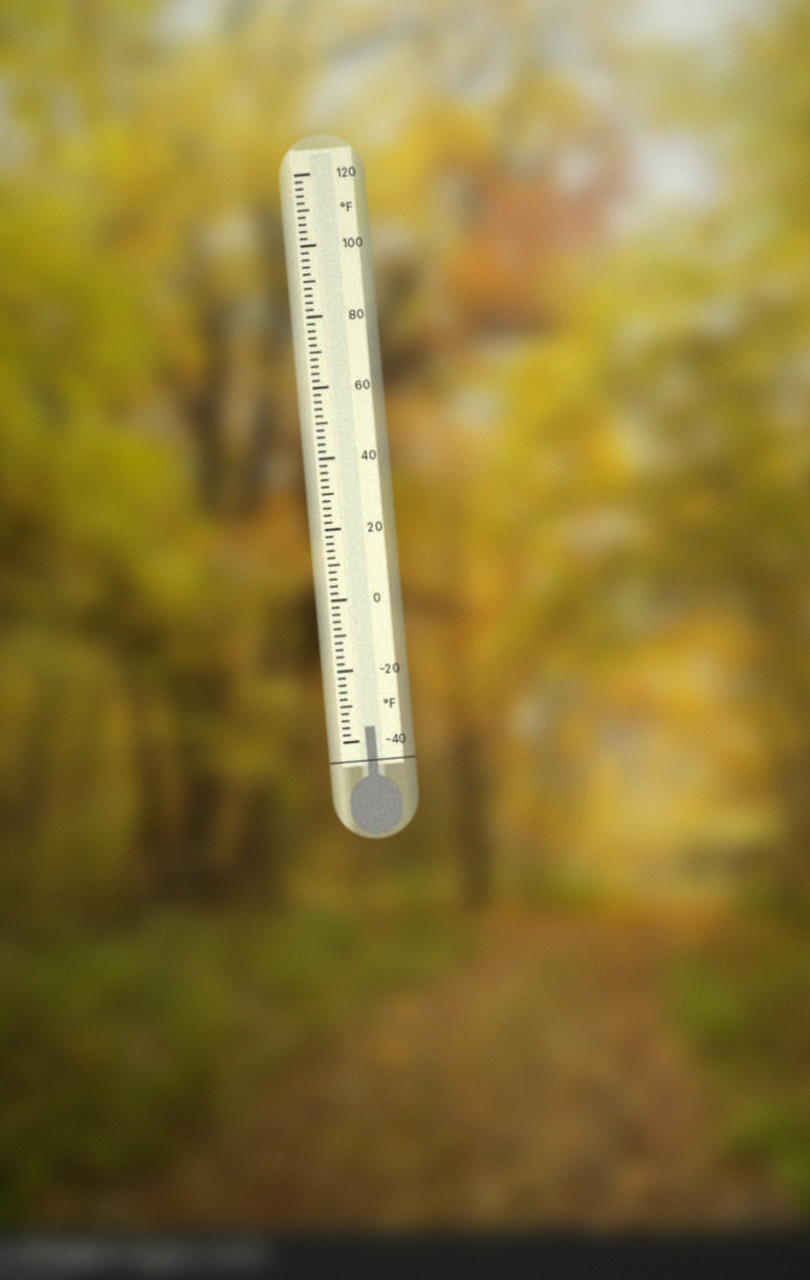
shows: -36 °F
